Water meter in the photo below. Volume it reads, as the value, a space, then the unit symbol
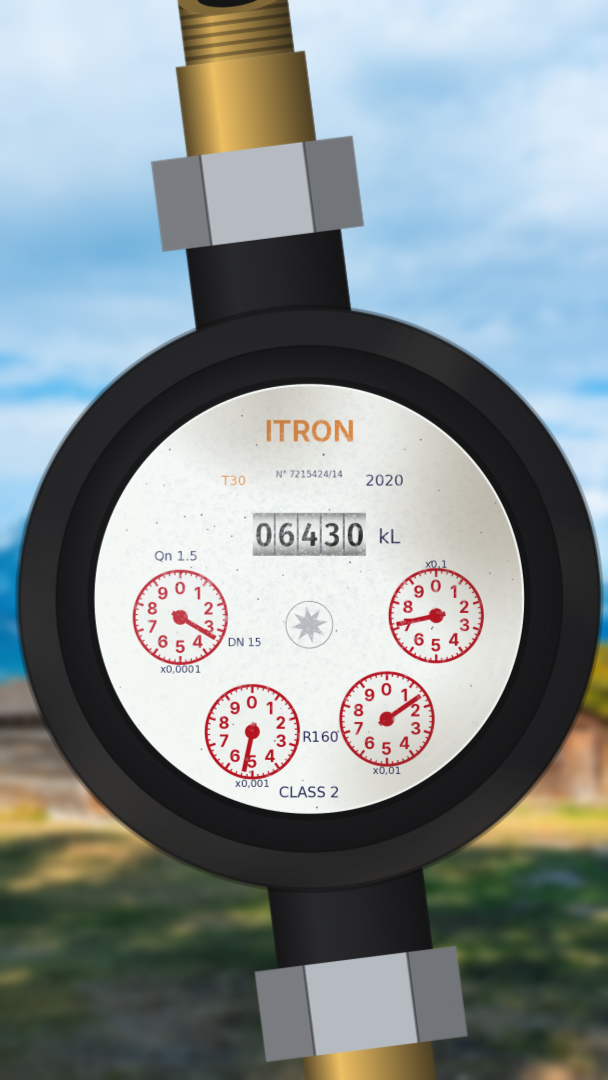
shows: 6430.7153 kL
